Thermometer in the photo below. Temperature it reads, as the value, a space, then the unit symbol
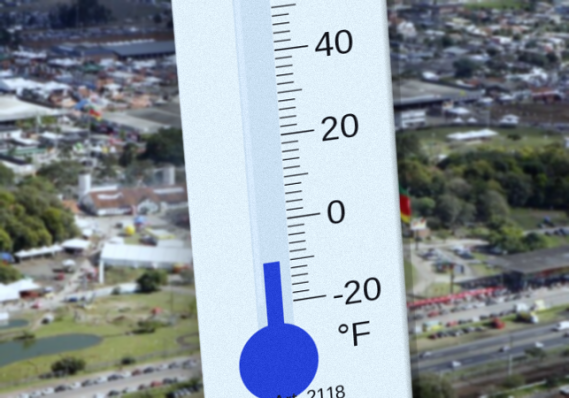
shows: -10 °F
